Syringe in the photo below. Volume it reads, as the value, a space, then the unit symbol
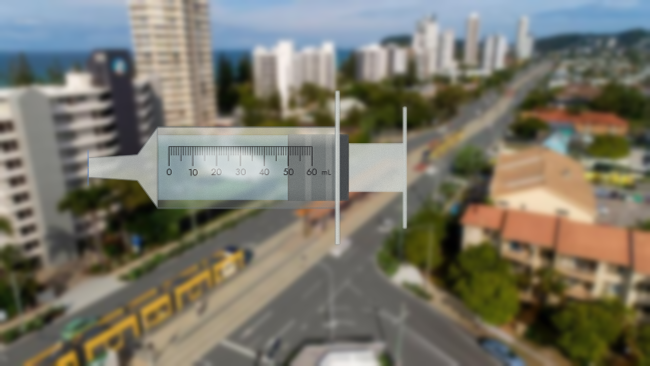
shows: 50 mL
